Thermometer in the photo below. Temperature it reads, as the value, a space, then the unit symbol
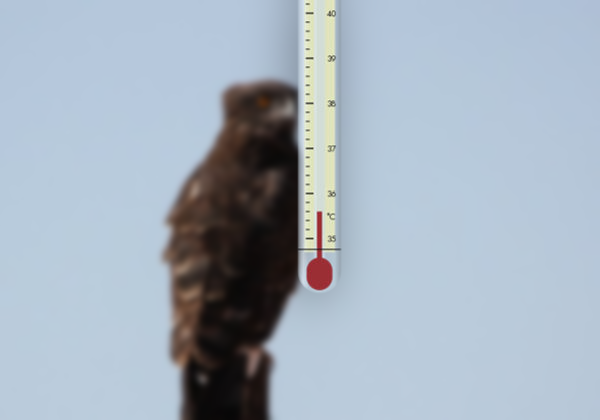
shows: 35.6 °C
